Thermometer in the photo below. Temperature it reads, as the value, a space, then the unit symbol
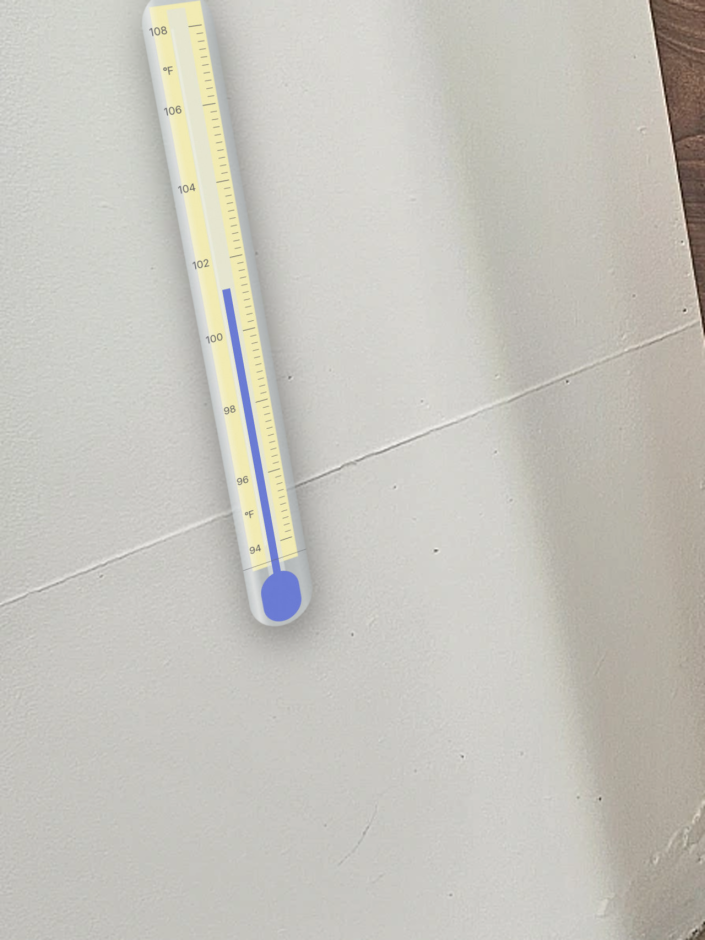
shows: 101.2 °F
